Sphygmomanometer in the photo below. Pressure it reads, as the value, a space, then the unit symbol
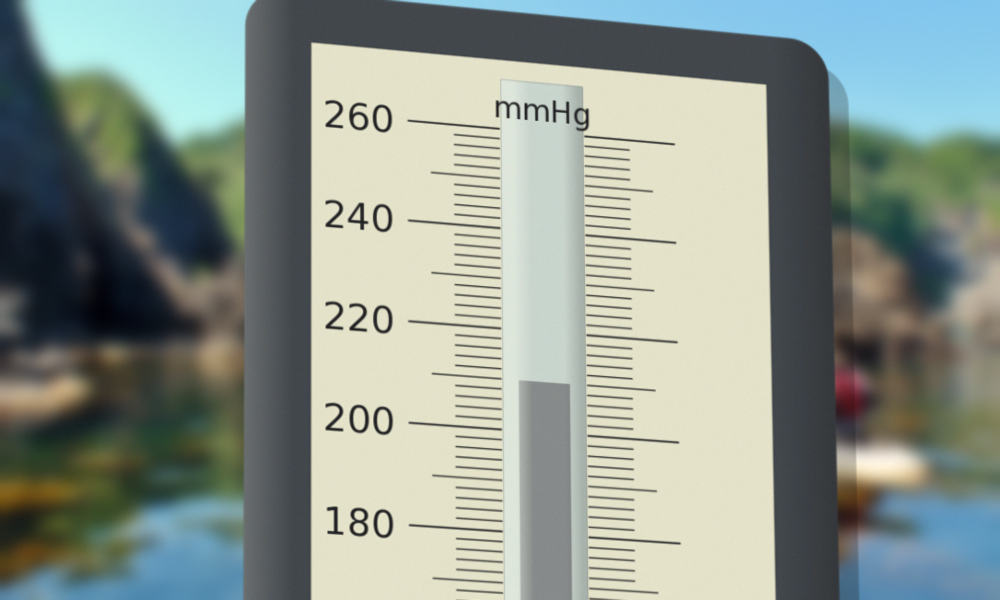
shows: 210 mmHg
